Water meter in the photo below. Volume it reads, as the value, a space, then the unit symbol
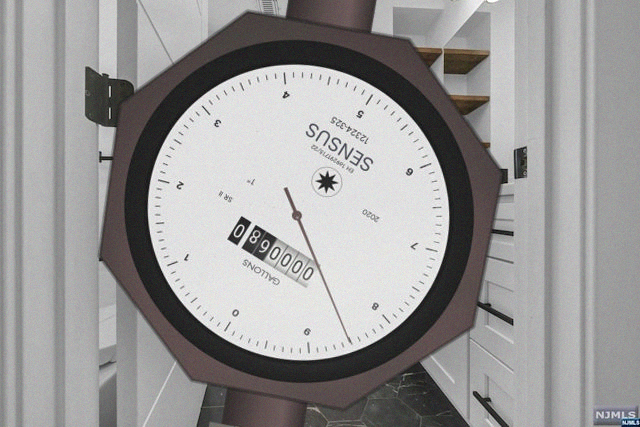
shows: 678.5 gal
